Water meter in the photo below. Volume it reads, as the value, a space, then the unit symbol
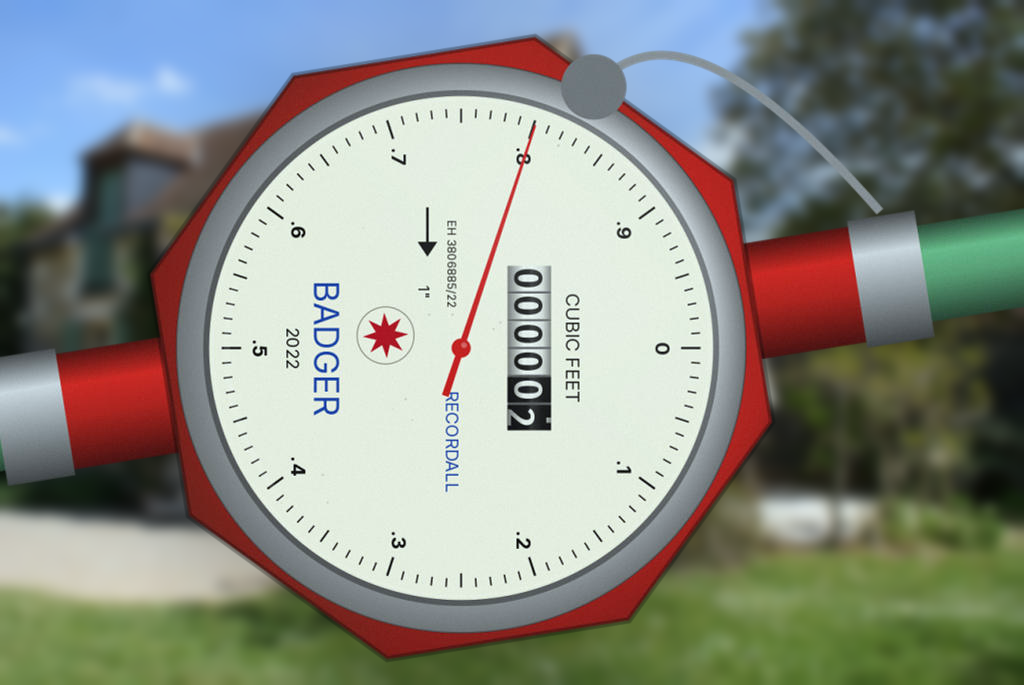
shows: 1.80 ft³
